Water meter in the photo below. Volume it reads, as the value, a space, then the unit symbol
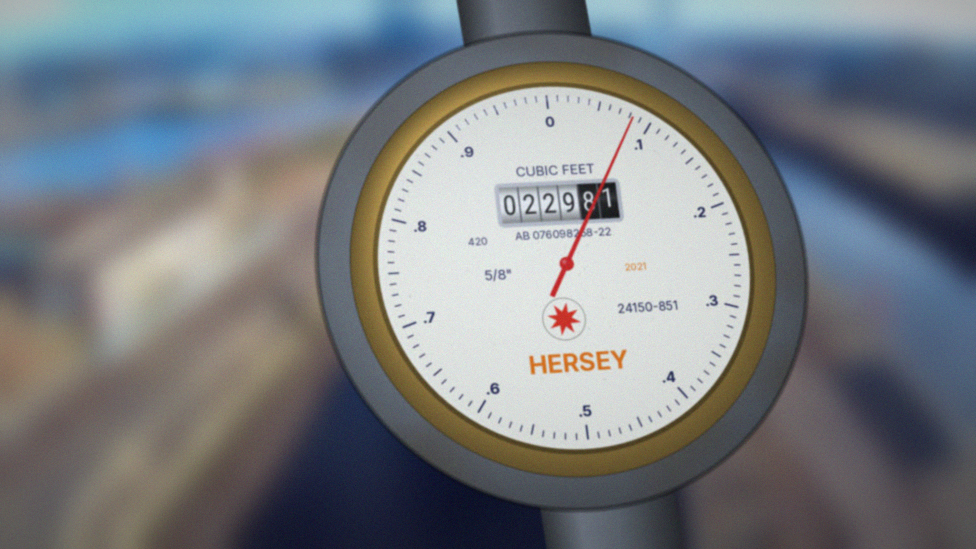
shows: 22981.08 ft³
